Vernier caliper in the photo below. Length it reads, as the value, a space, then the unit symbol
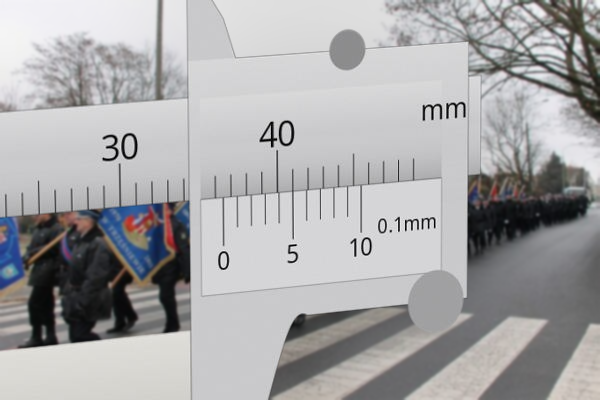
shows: 36.5 mm
